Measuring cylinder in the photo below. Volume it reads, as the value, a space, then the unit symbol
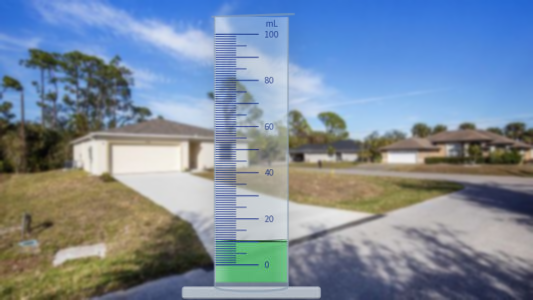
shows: 10 mL
